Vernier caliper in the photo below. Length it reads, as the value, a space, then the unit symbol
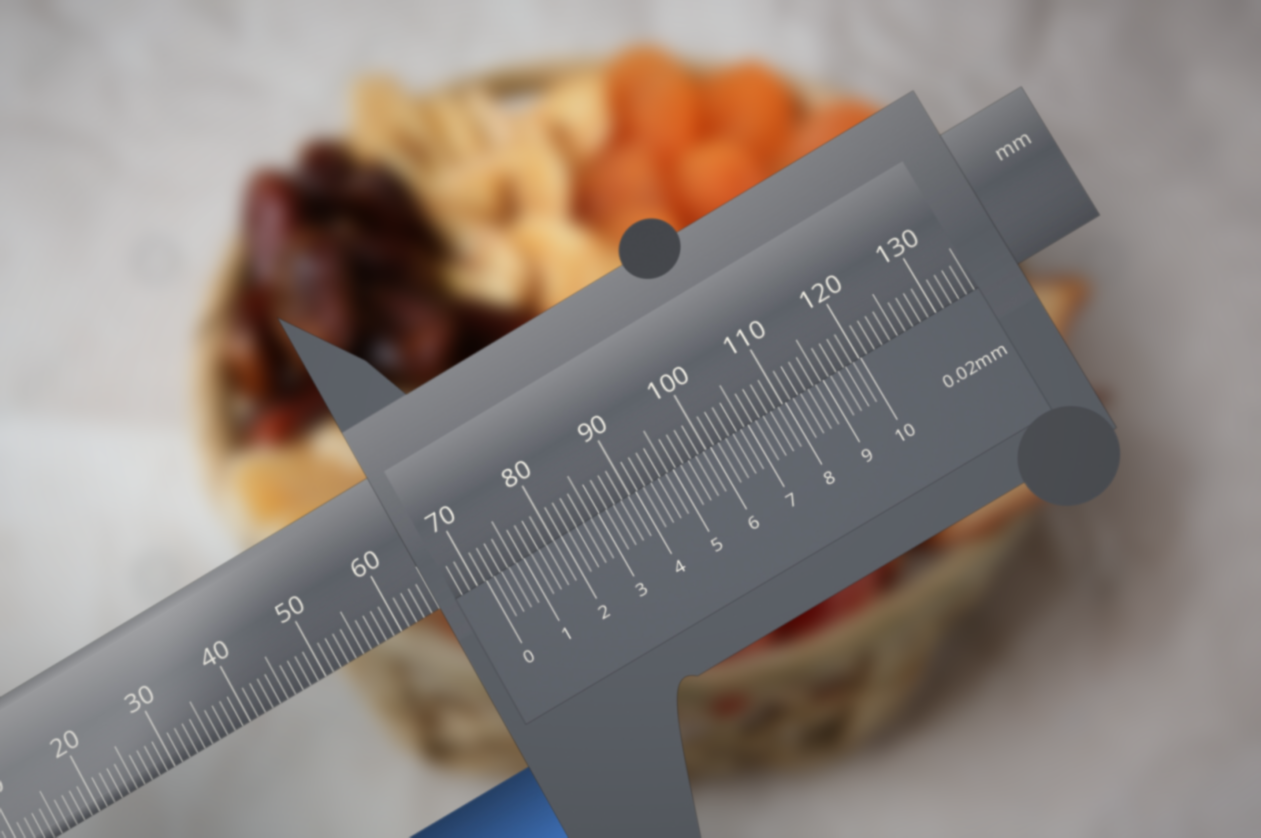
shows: 71.2 mm
